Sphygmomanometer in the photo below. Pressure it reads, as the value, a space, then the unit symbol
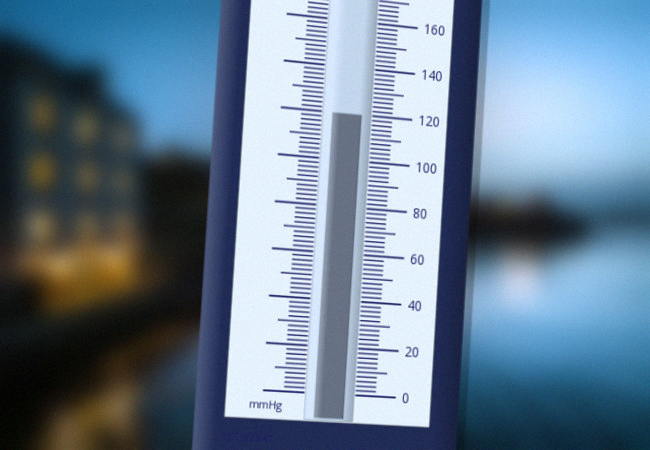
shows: 120 mmHg
